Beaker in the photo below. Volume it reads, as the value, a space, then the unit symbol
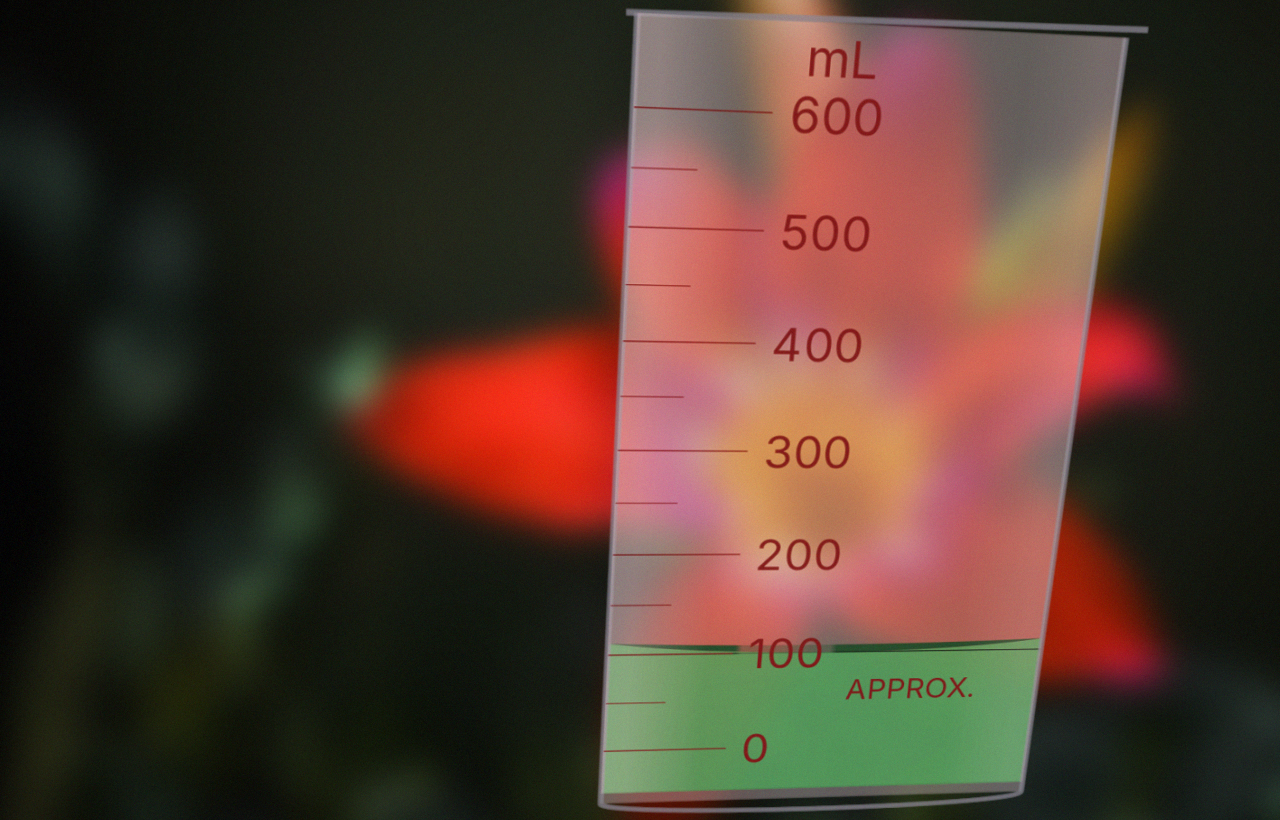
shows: 100 mL
